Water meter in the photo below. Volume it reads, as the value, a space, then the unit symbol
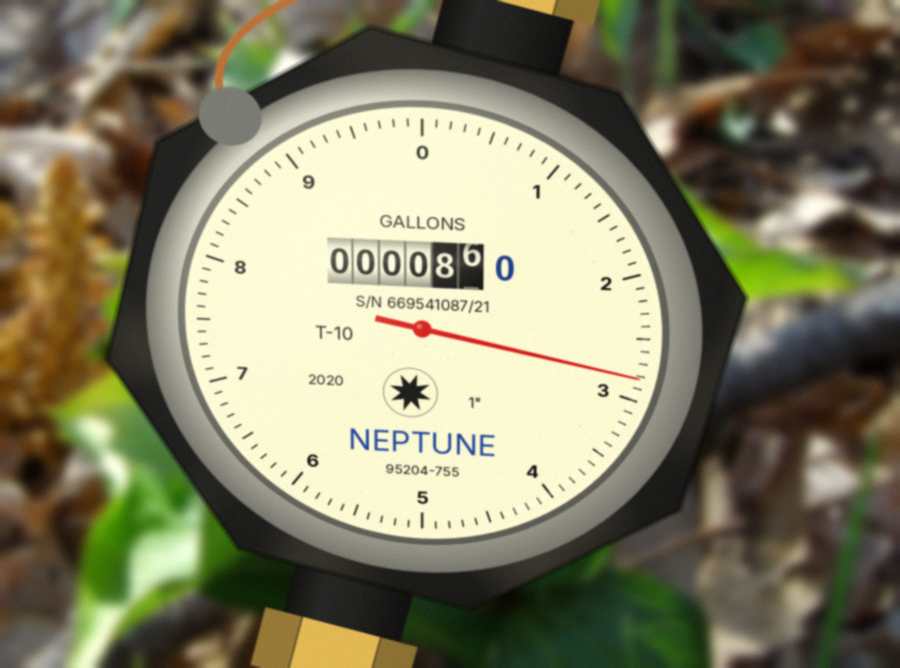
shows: 862.8 gal
